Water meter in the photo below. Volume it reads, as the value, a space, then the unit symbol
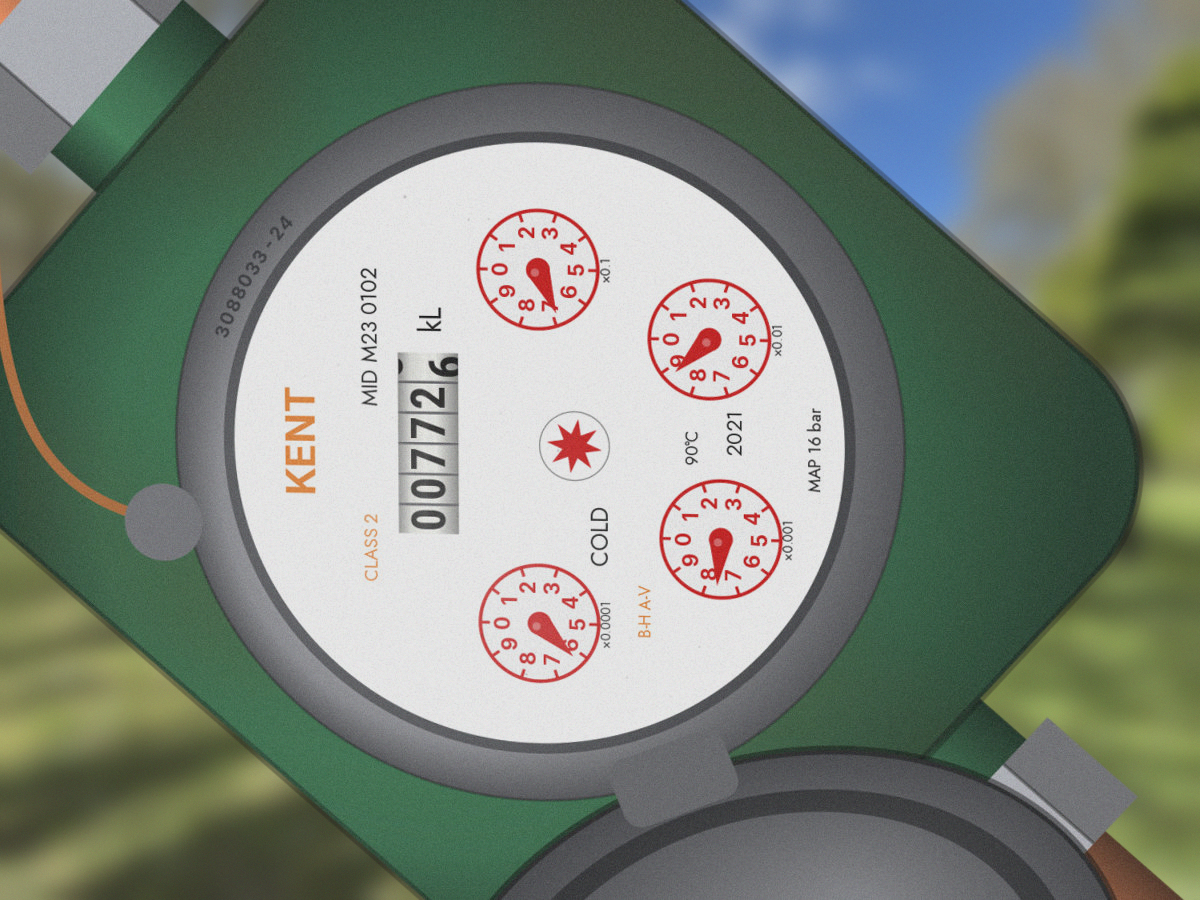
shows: 7725.6876 kL
